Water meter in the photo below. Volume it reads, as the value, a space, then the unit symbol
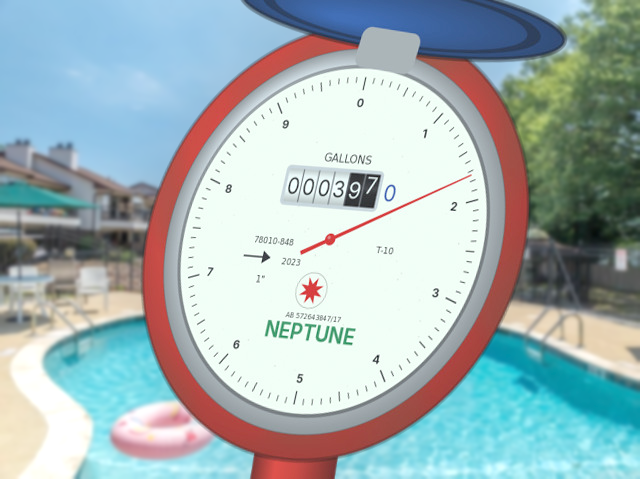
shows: 3971.7 gal
